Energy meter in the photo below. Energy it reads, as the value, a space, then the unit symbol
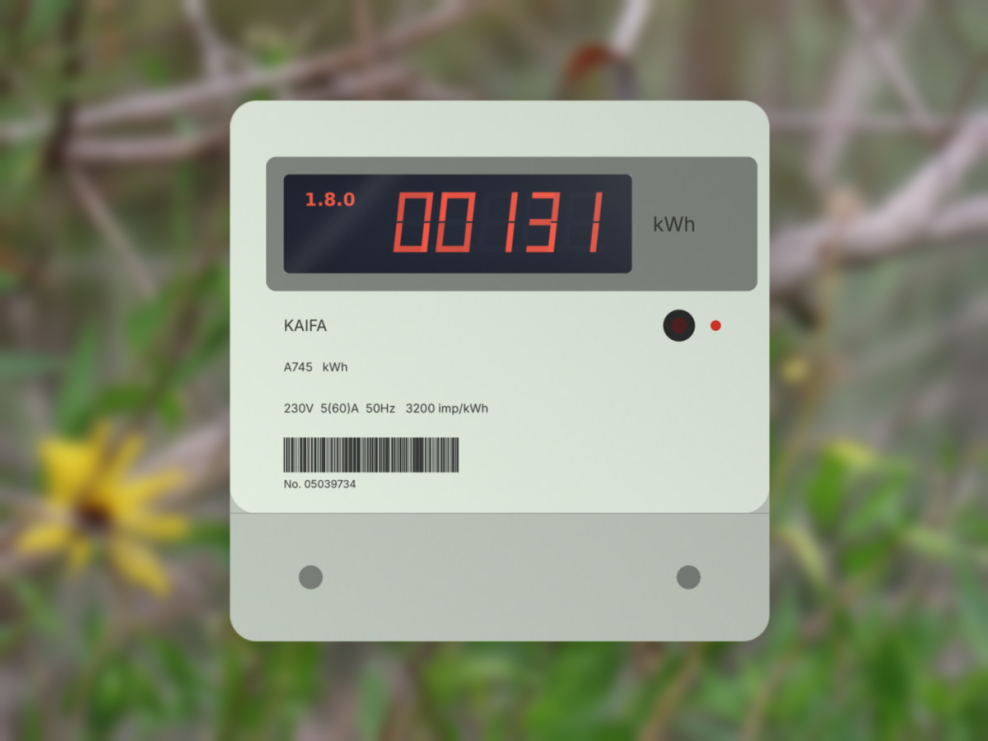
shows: 131 kWh
